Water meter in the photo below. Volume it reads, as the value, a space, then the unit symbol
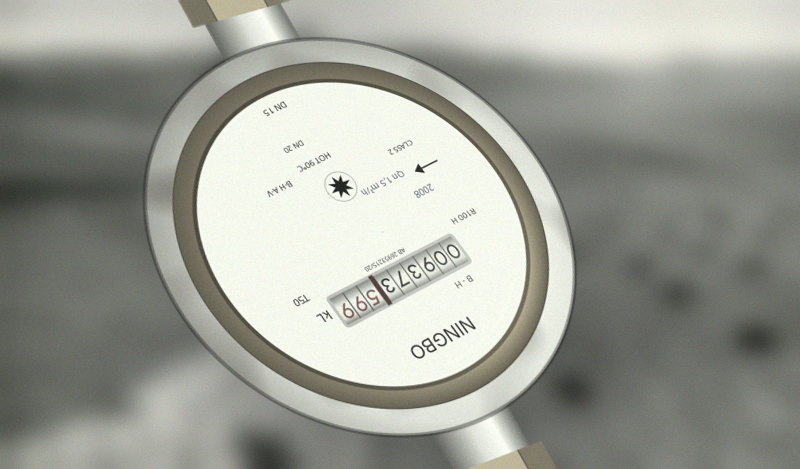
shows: 9373.599 kL
